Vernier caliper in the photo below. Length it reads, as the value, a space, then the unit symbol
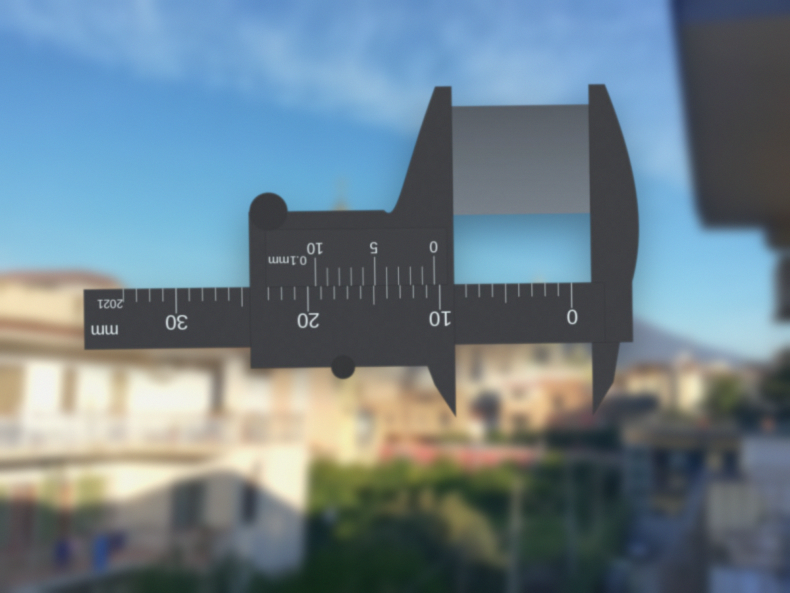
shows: 10.4 mm
